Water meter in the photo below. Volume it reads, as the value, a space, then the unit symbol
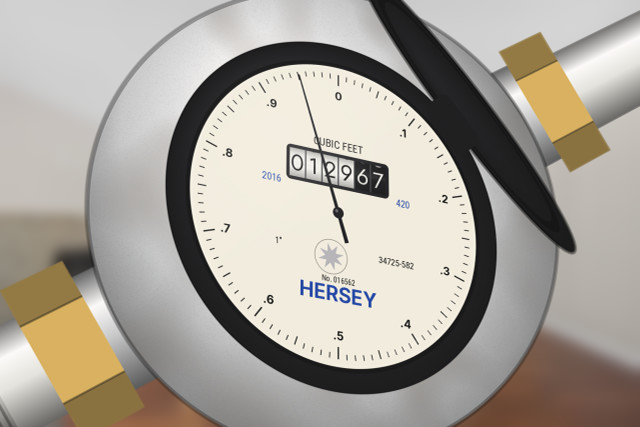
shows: 12966.95 ft³
